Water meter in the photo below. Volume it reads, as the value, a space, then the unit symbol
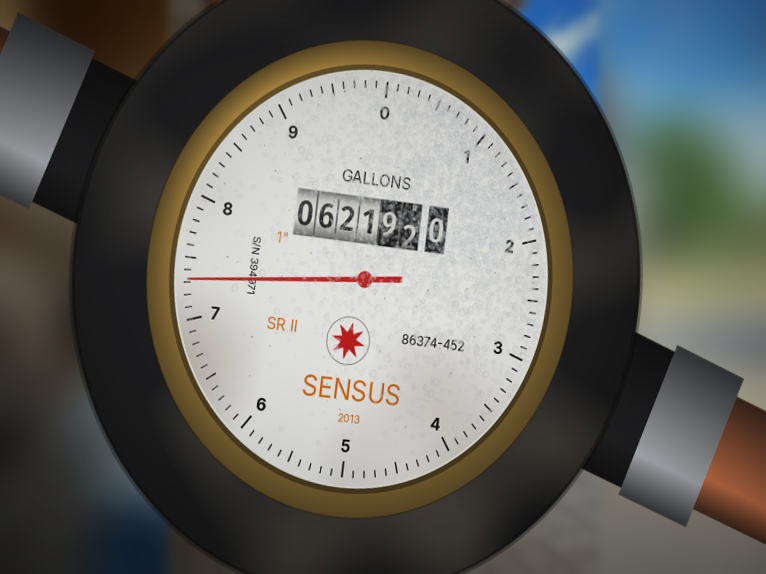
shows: 621917.3 gal
